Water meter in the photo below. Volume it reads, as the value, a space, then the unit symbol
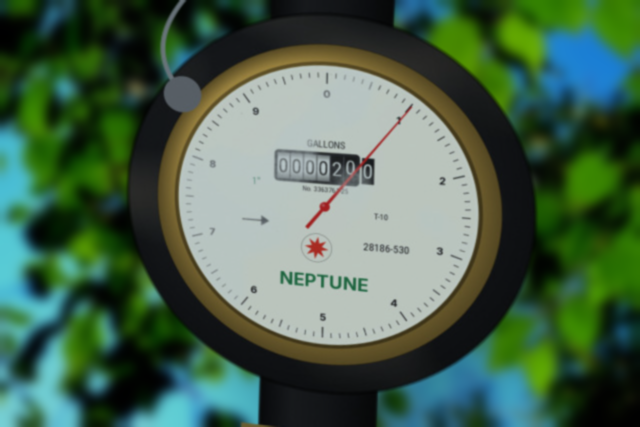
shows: 201.0 gal
